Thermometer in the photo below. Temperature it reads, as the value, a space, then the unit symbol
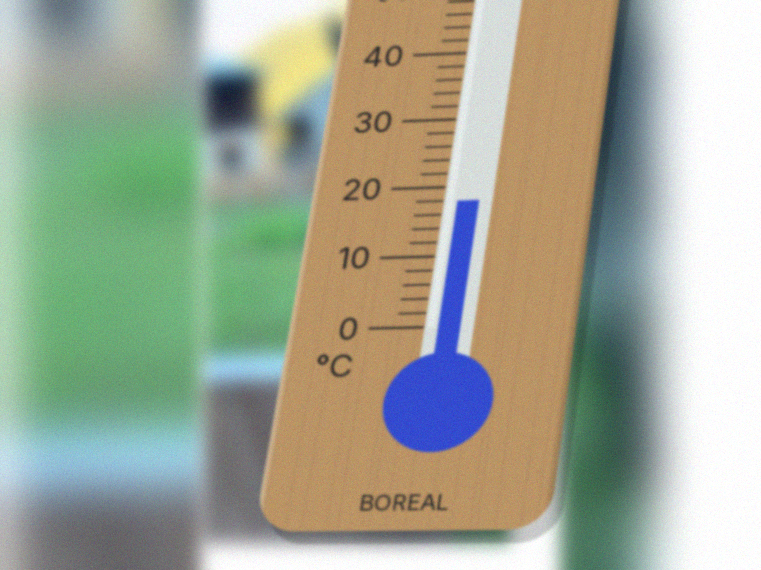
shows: 18 °C
